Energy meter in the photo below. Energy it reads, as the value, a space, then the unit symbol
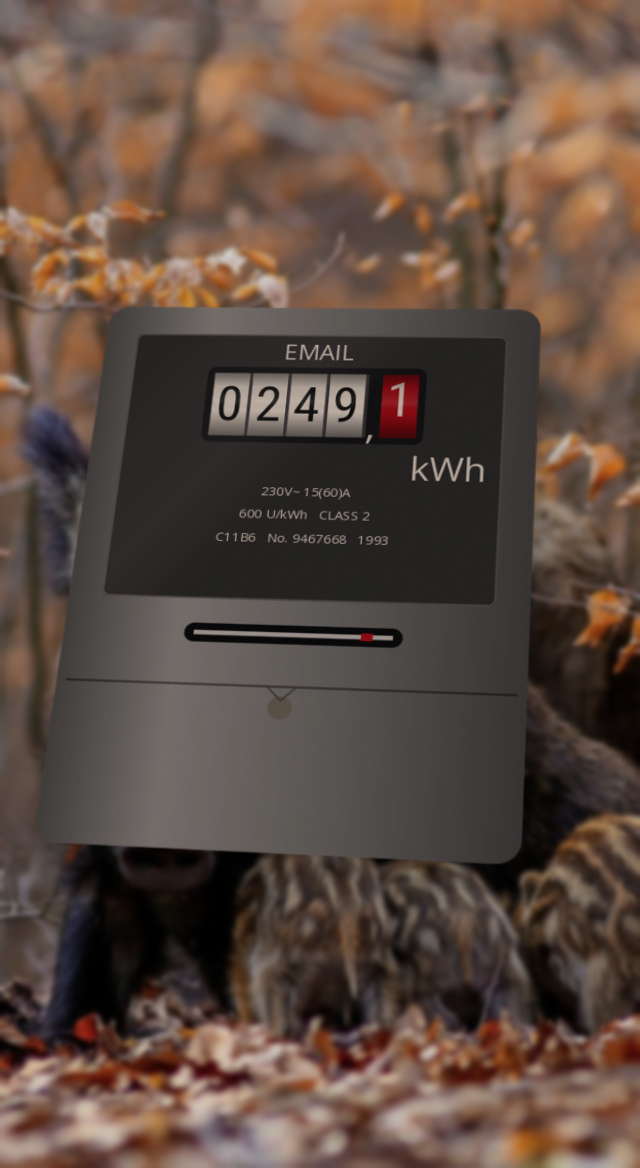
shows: 249.1 kWh
